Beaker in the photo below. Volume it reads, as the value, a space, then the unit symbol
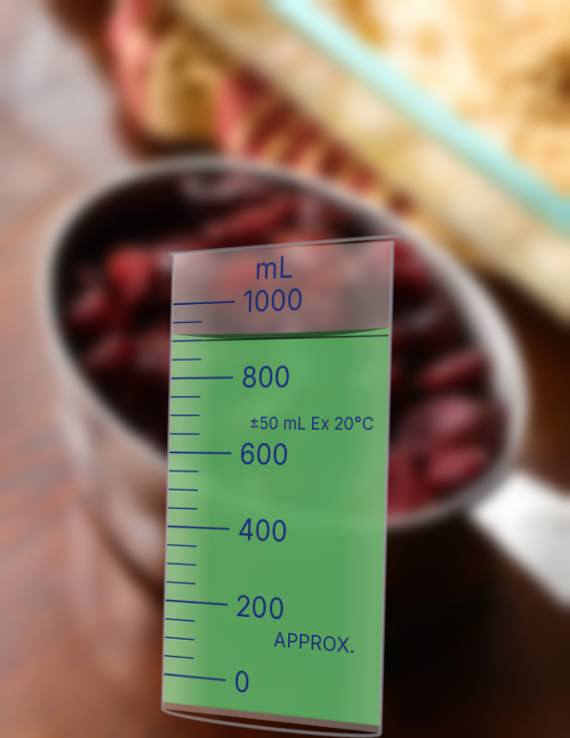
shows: 900 mL
